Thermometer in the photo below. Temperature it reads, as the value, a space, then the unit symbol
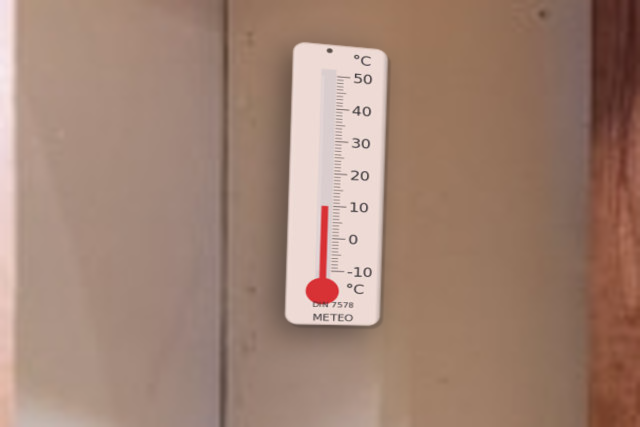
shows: 10 °C
